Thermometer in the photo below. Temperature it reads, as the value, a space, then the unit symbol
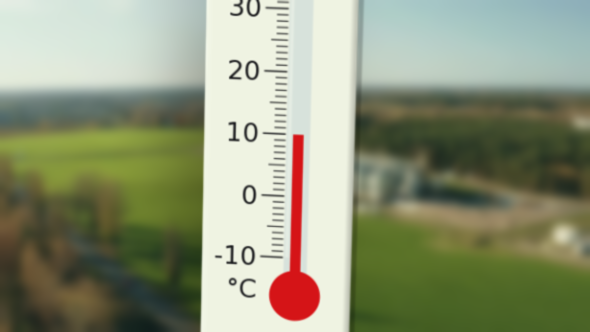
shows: 10 °C
